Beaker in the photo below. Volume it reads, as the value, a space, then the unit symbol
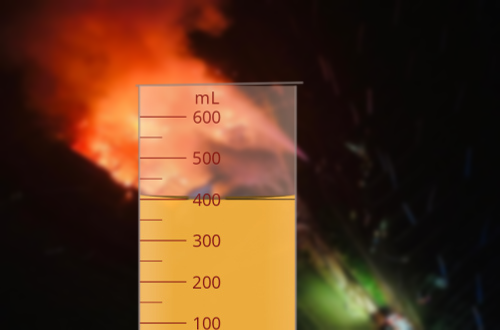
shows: 400 mL
